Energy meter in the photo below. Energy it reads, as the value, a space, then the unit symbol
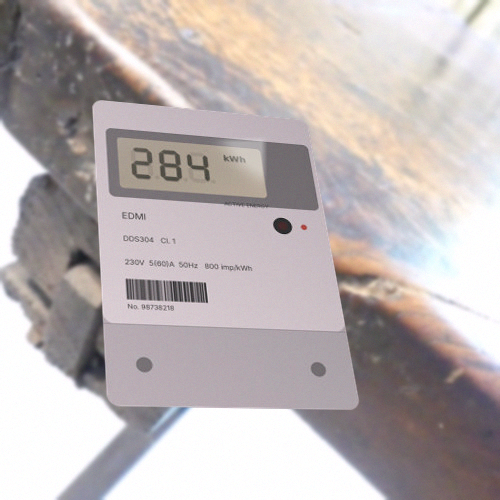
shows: 284 kWh
